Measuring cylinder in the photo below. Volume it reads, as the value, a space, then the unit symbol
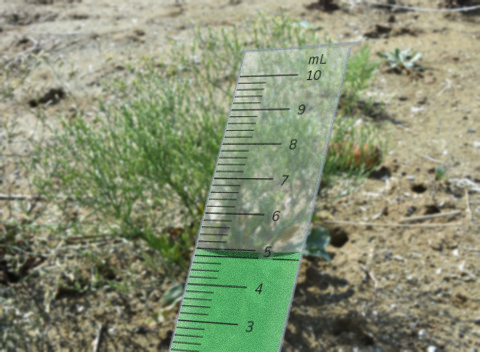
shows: 4.8 mL
